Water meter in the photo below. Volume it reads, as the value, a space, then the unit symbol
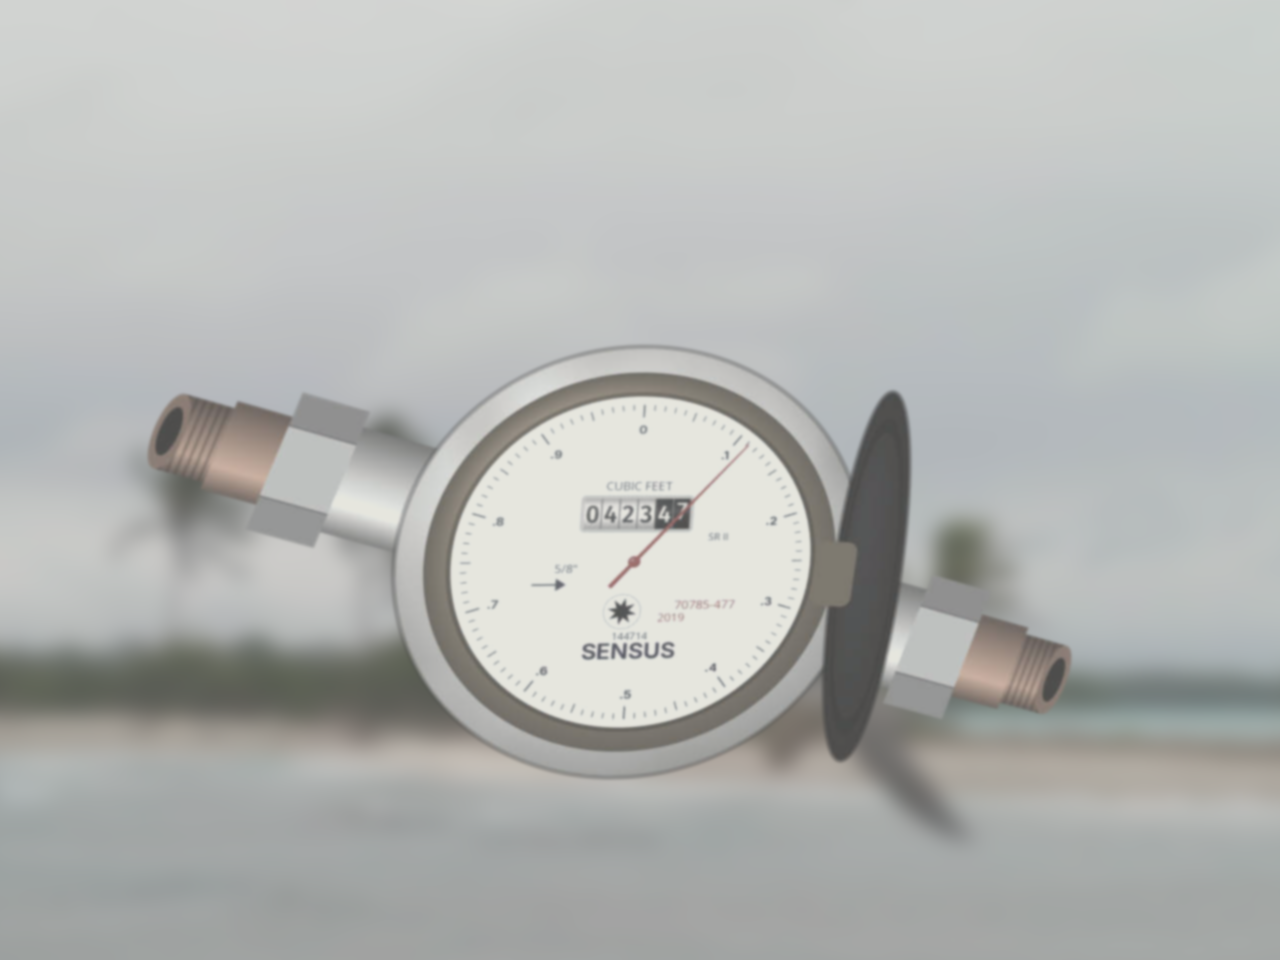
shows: 42347.11 ft³
